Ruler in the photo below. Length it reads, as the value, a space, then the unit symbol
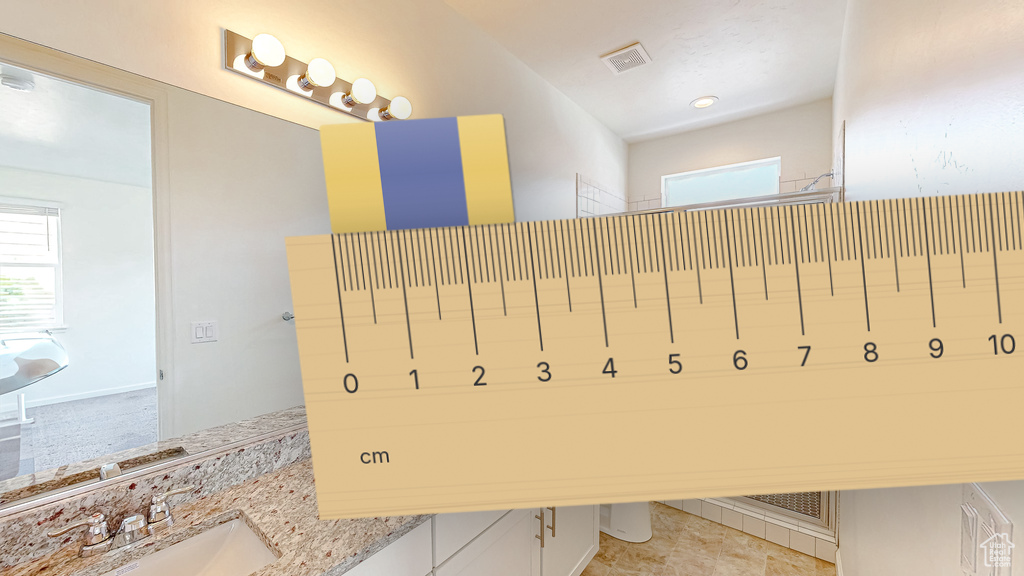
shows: 2.8 cm
